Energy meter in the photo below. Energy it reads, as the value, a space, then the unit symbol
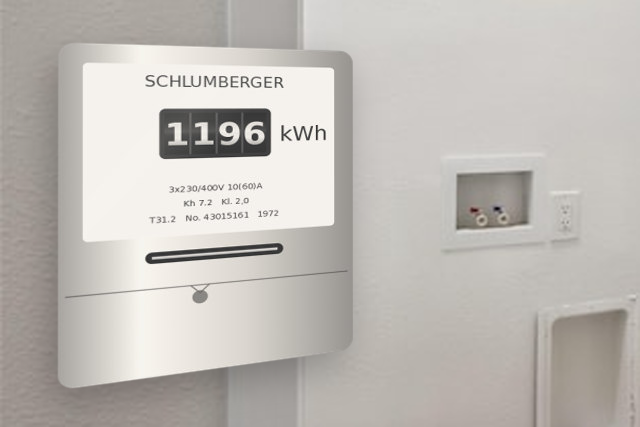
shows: 1196 kWh
